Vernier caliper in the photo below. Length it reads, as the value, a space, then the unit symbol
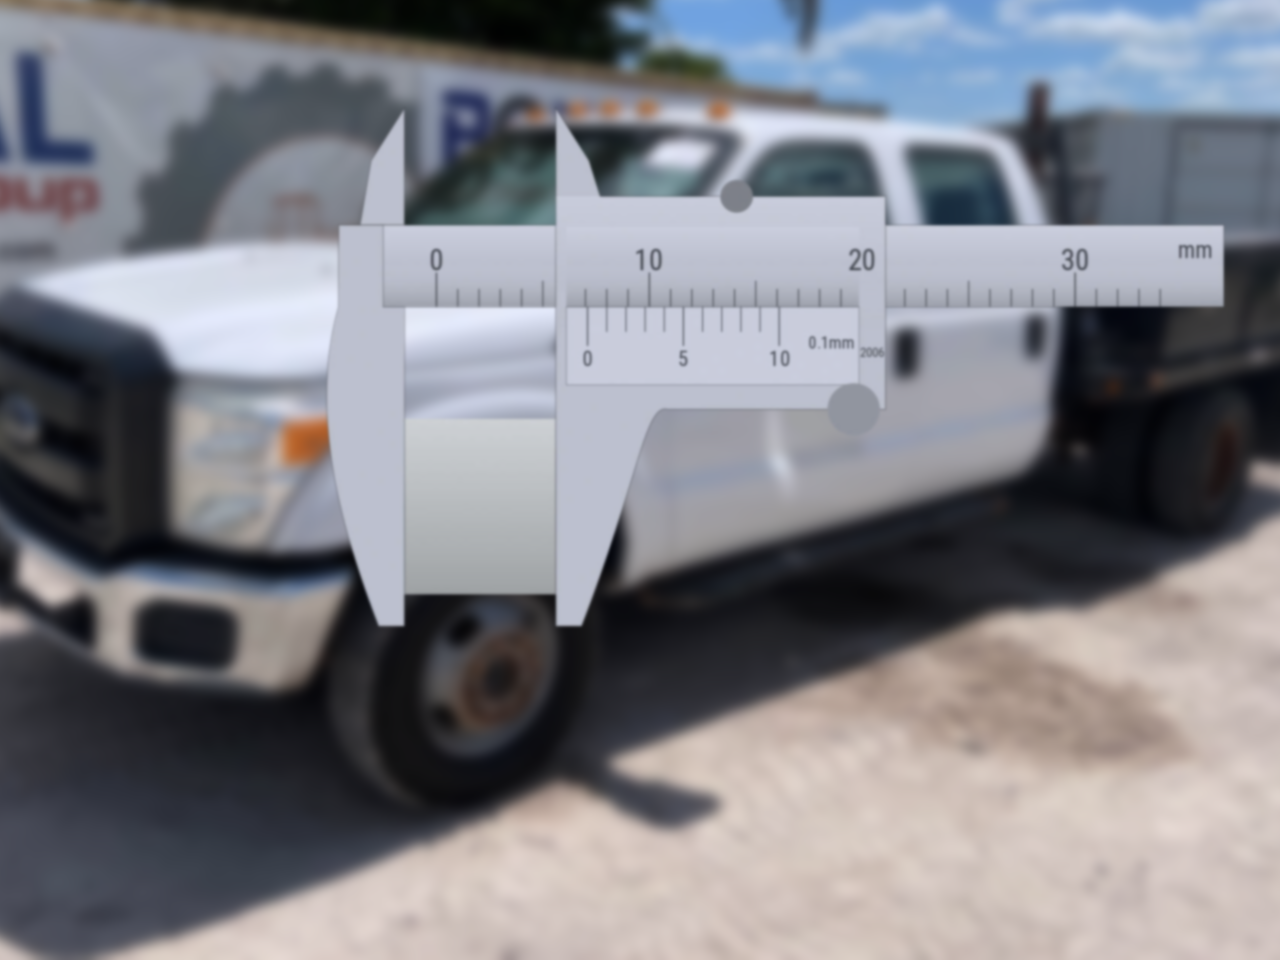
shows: 7.1 mm
